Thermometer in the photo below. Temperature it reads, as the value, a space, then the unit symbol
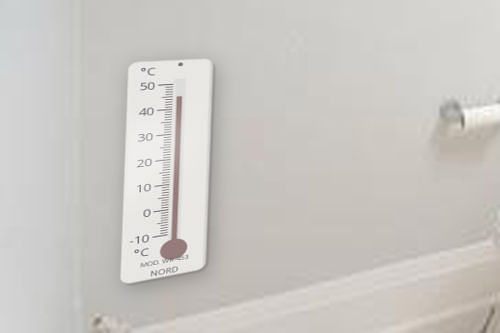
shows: 45 °C
